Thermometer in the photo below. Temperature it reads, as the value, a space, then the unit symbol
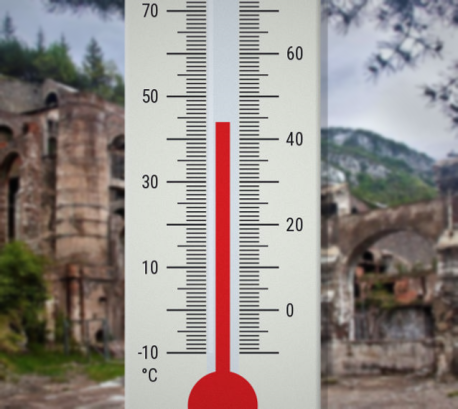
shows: 44 °C
